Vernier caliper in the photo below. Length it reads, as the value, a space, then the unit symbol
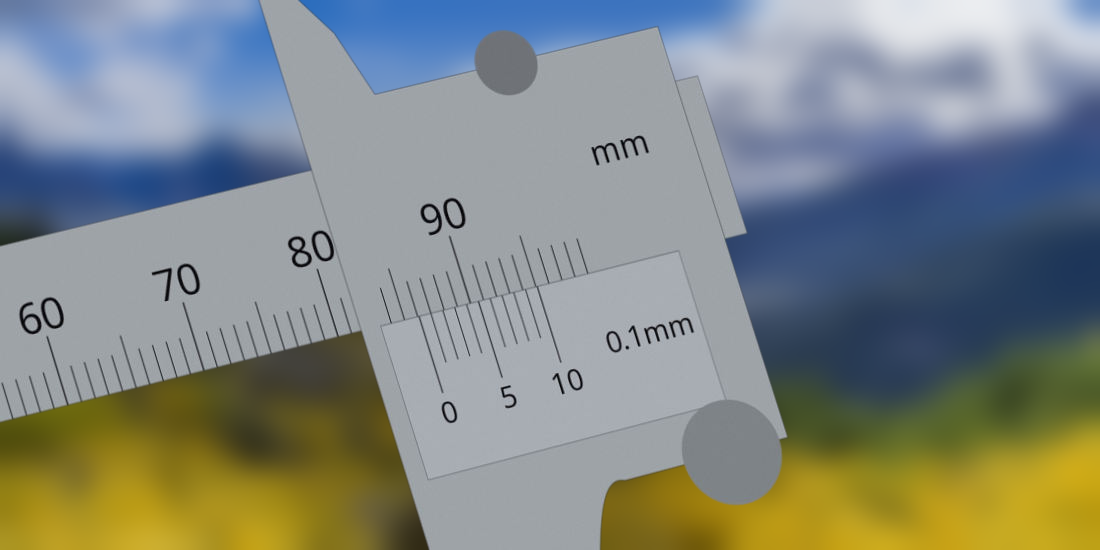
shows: 86.1 mm
